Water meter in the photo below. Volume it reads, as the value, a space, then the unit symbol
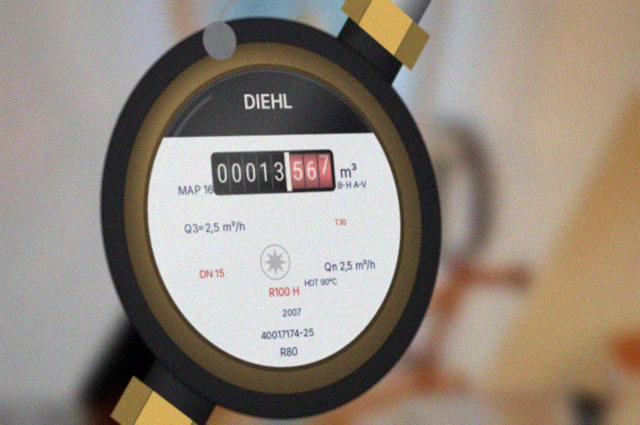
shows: 13.567 m³
